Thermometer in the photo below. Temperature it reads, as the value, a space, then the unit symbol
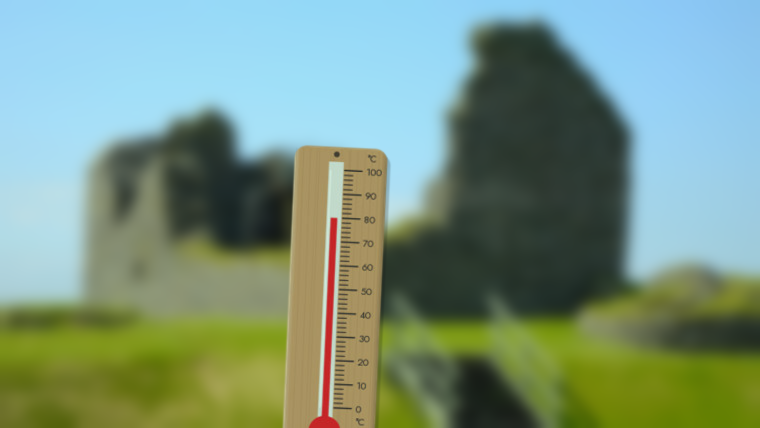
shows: 80 °C
